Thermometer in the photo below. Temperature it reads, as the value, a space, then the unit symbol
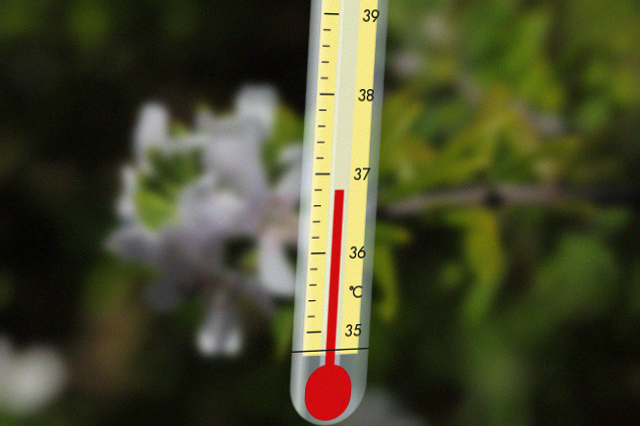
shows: 36.8 °C
